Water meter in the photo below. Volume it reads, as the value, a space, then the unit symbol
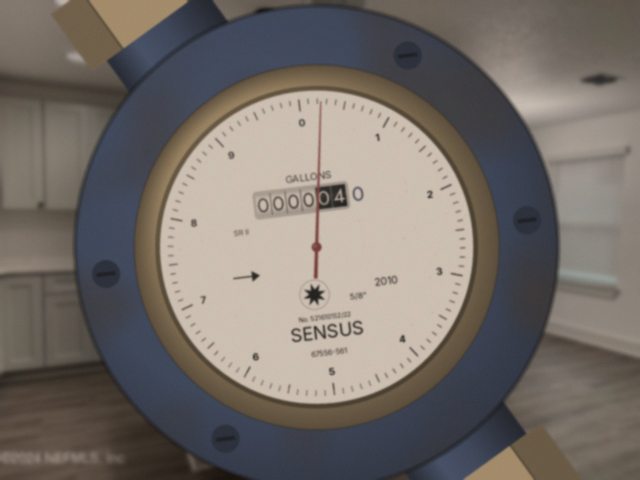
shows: 40.2 gal
